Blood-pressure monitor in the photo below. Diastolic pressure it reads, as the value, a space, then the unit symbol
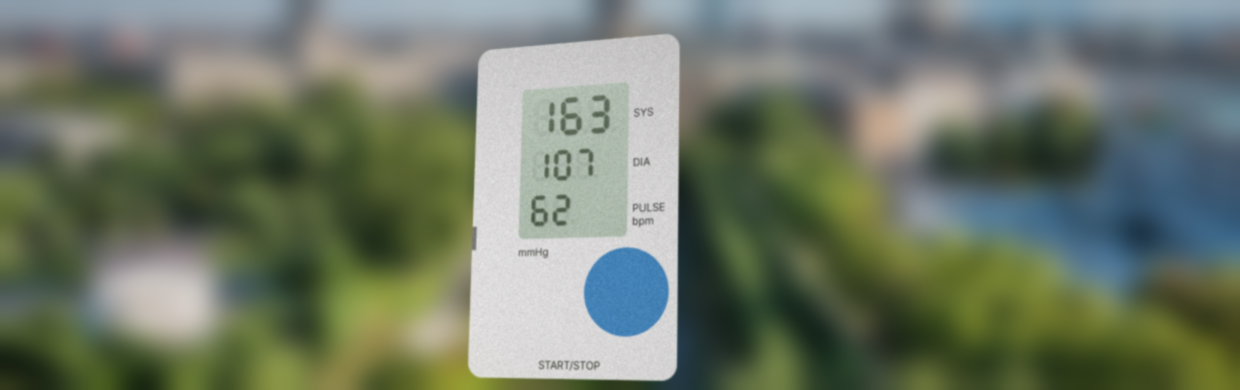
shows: 107 mmHg
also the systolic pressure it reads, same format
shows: 163 mmHg
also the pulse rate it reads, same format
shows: 62 bpm
